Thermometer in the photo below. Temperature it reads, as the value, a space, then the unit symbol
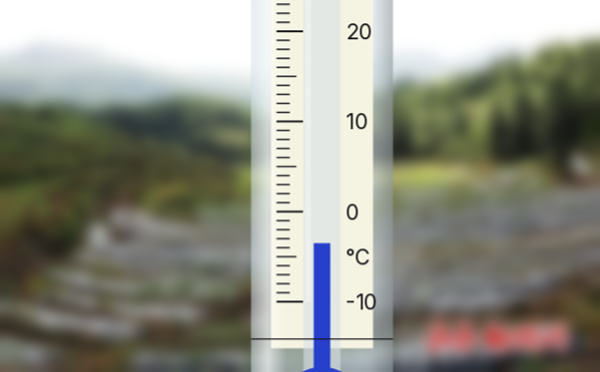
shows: -3.5 °C
